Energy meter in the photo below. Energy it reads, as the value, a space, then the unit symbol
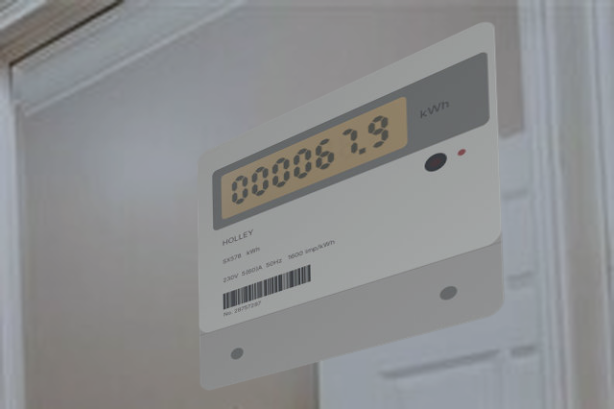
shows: 67.9 kWh
